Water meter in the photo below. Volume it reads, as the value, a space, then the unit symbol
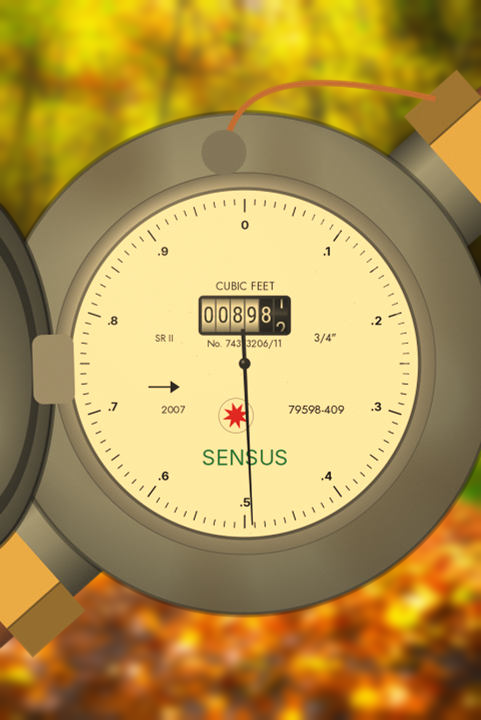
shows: 8981.49 ft³
